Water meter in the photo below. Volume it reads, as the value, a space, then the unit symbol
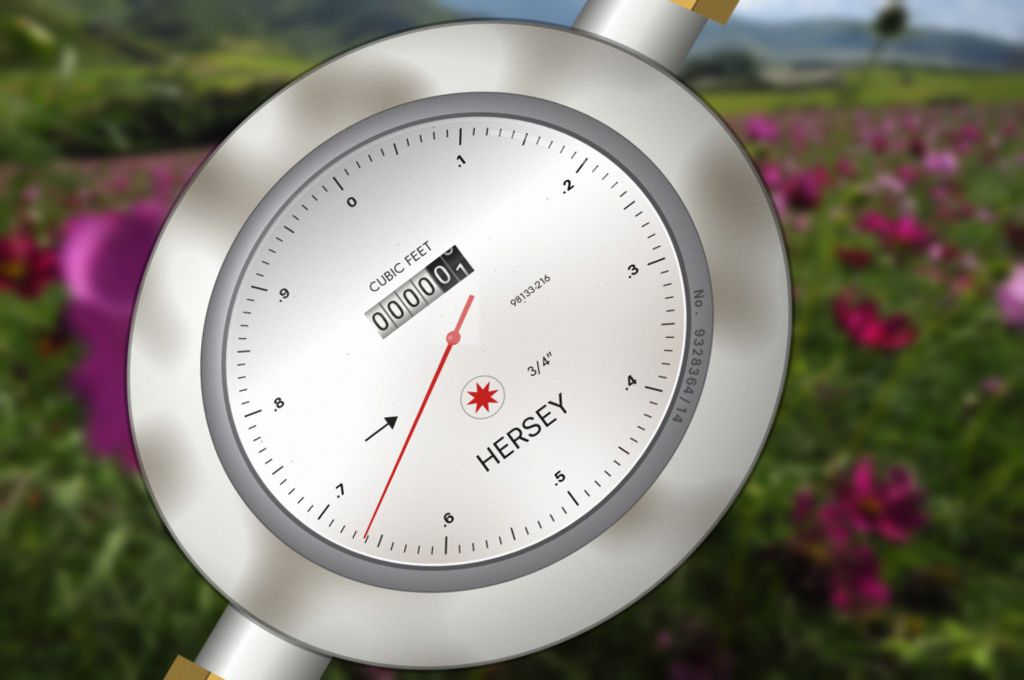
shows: 0.66 ft³
